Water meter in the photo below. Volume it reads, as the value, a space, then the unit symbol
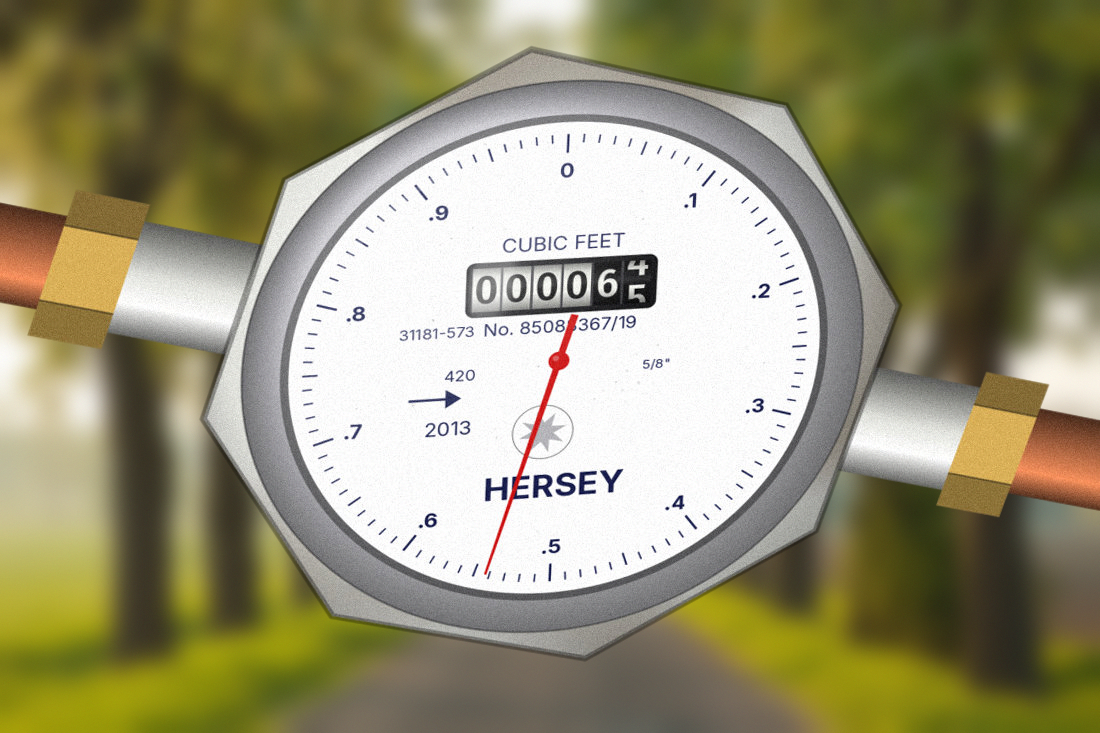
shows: 64.54 ft³
